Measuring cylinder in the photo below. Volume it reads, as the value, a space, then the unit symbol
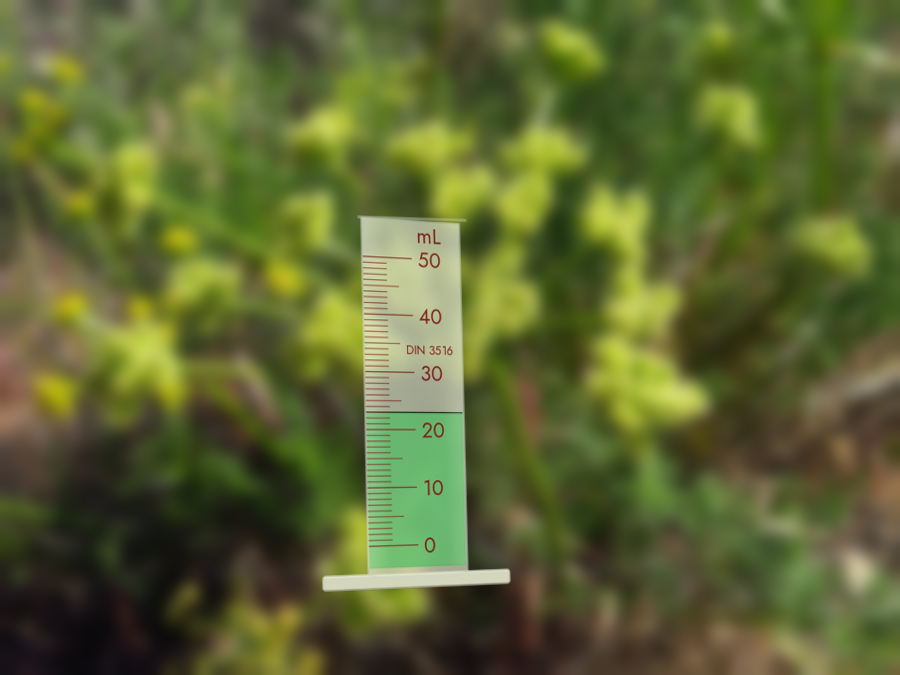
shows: 23 mL
